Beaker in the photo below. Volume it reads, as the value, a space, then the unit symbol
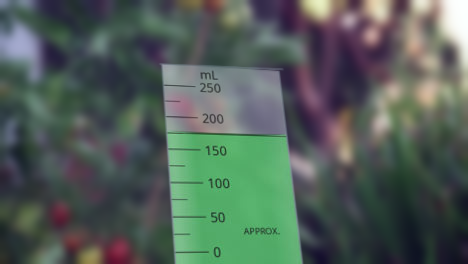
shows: 175 mL
